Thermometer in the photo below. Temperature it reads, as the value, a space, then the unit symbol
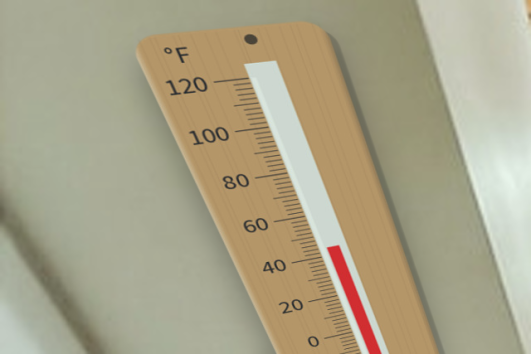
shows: 44 °F
